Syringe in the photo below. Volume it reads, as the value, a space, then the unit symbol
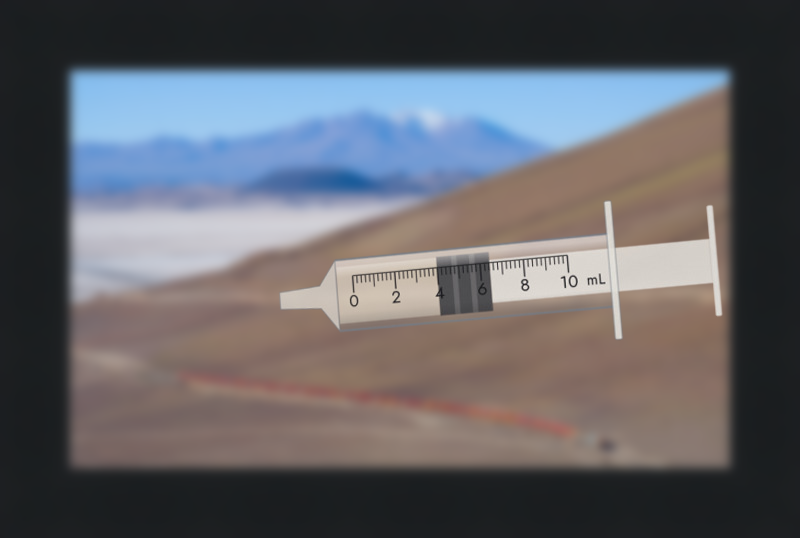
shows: 4 mL
